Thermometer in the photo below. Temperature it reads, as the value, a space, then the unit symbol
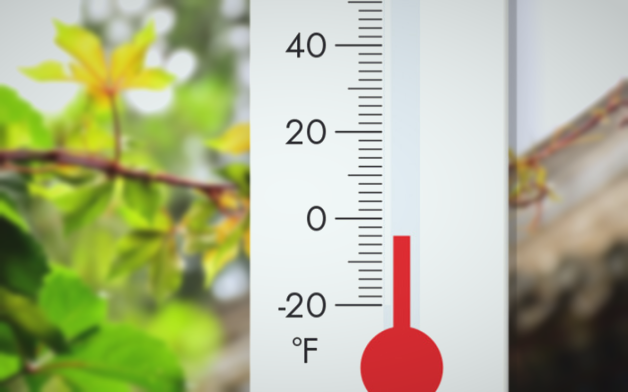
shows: -4 °F
